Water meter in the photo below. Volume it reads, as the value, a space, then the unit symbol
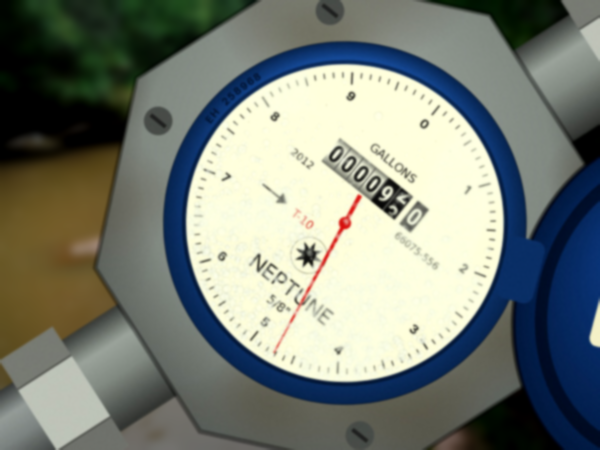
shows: 924.7 gal
